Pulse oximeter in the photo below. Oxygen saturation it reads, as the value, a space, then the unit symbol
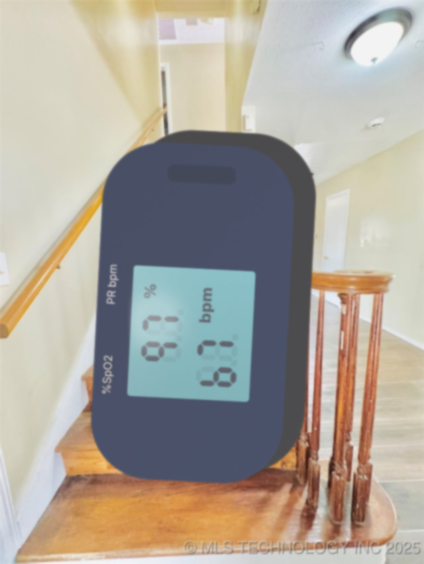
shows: 97 %
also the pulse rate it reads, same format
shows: 67 bpm
